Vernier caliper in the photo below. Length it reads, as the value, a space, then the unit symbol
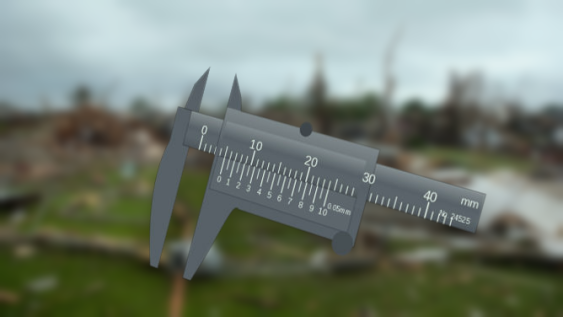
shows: 5.0 mm
